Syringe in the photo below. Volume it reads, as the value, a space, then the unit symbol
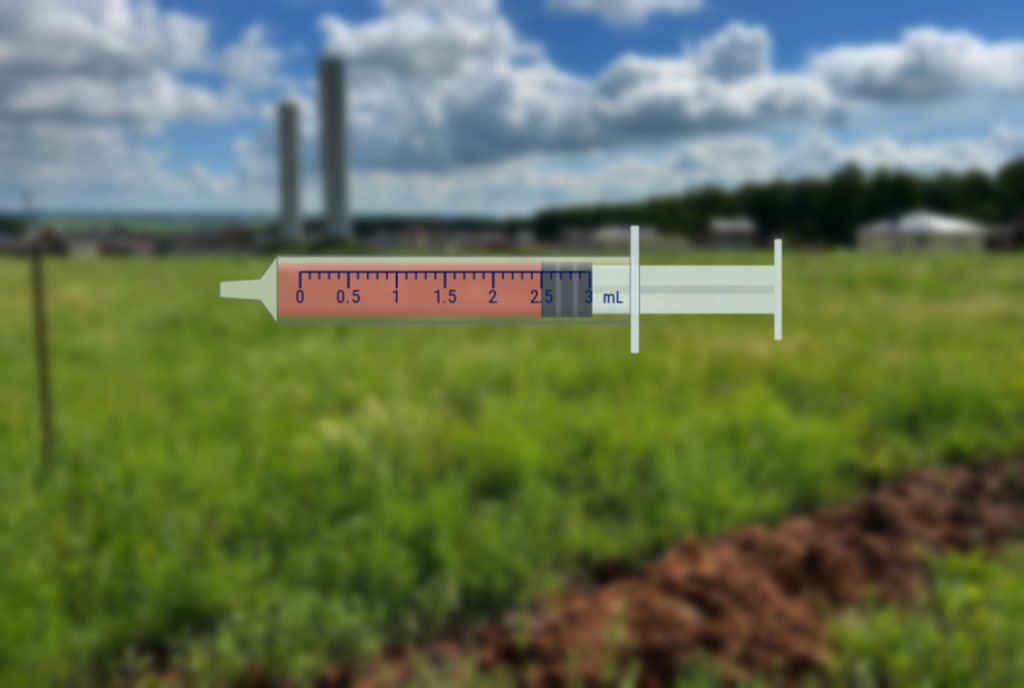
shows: 2.5 mL
